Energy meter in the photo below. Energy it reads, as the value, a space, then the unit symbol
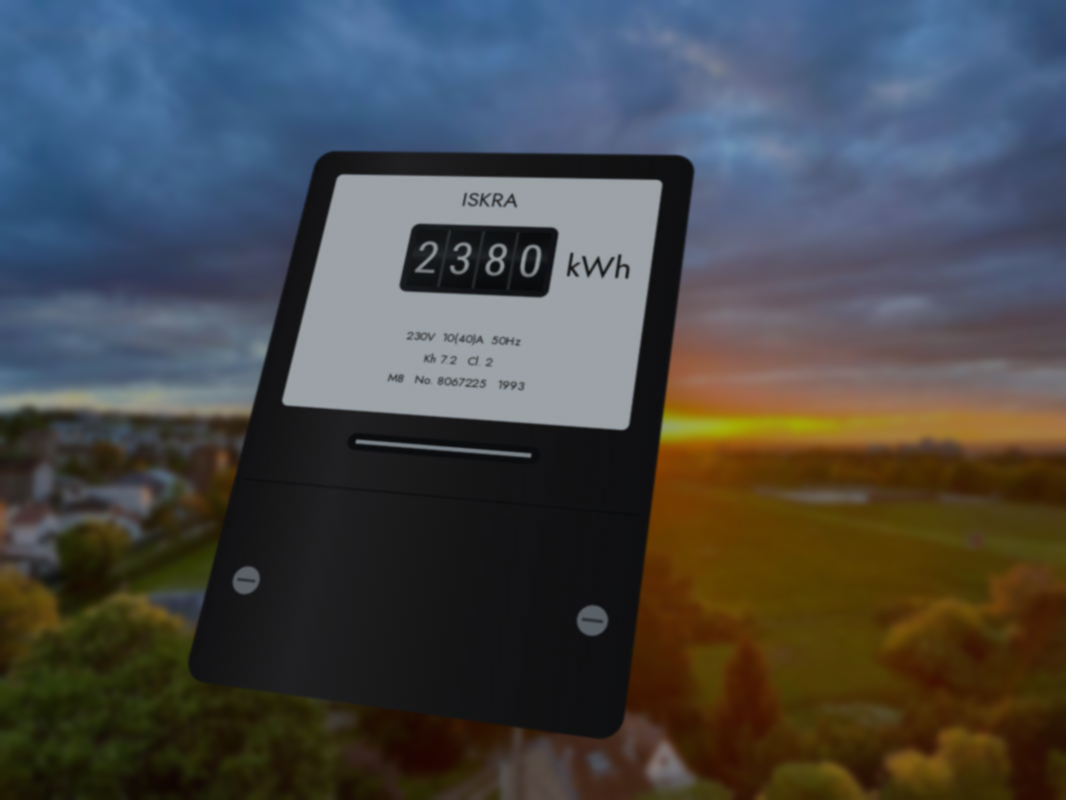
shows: 2380 kWh
